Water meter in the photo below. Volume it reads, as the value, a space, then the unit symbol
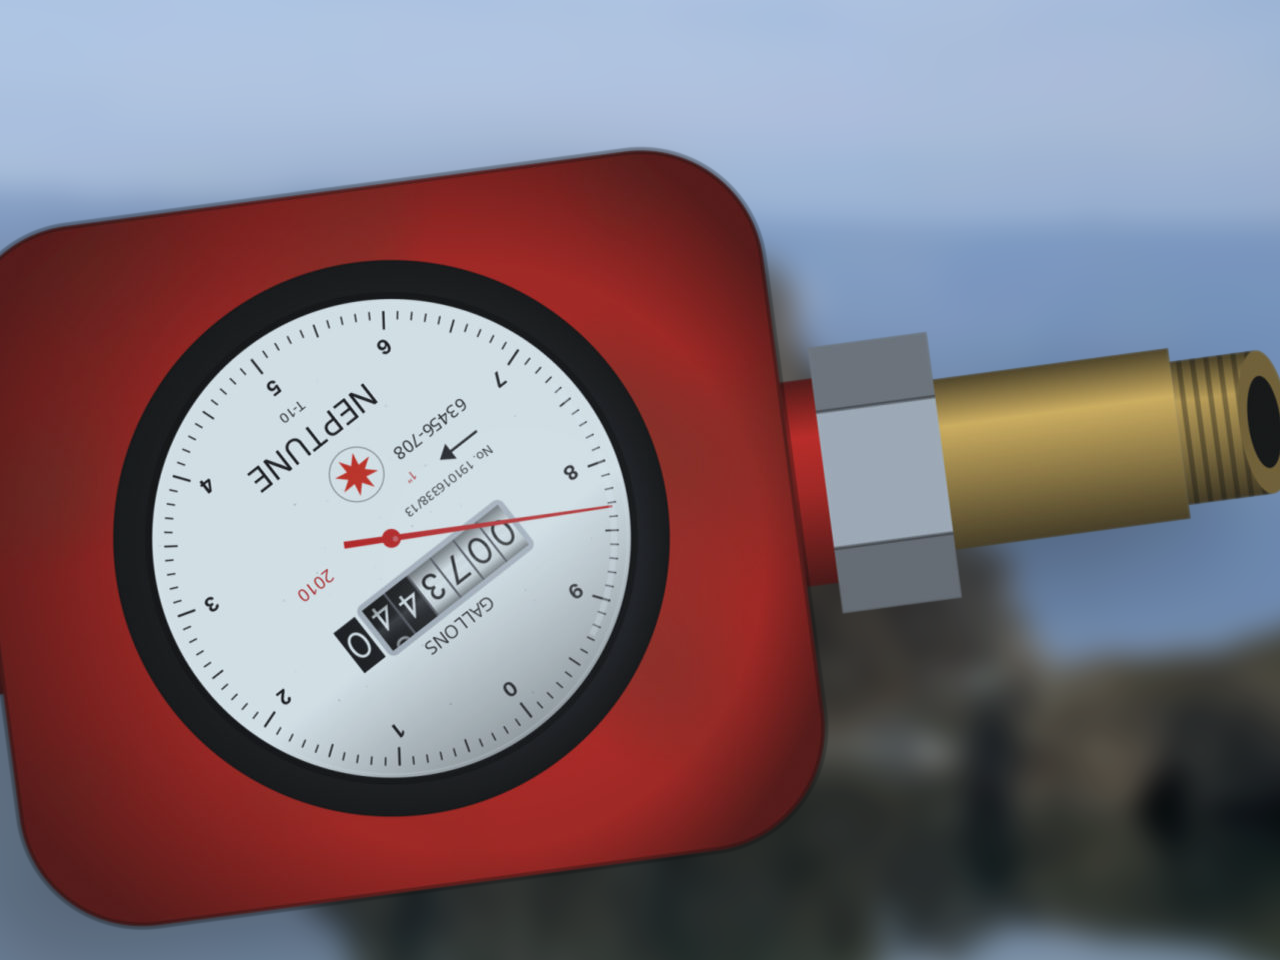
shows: 73438.3 gal
